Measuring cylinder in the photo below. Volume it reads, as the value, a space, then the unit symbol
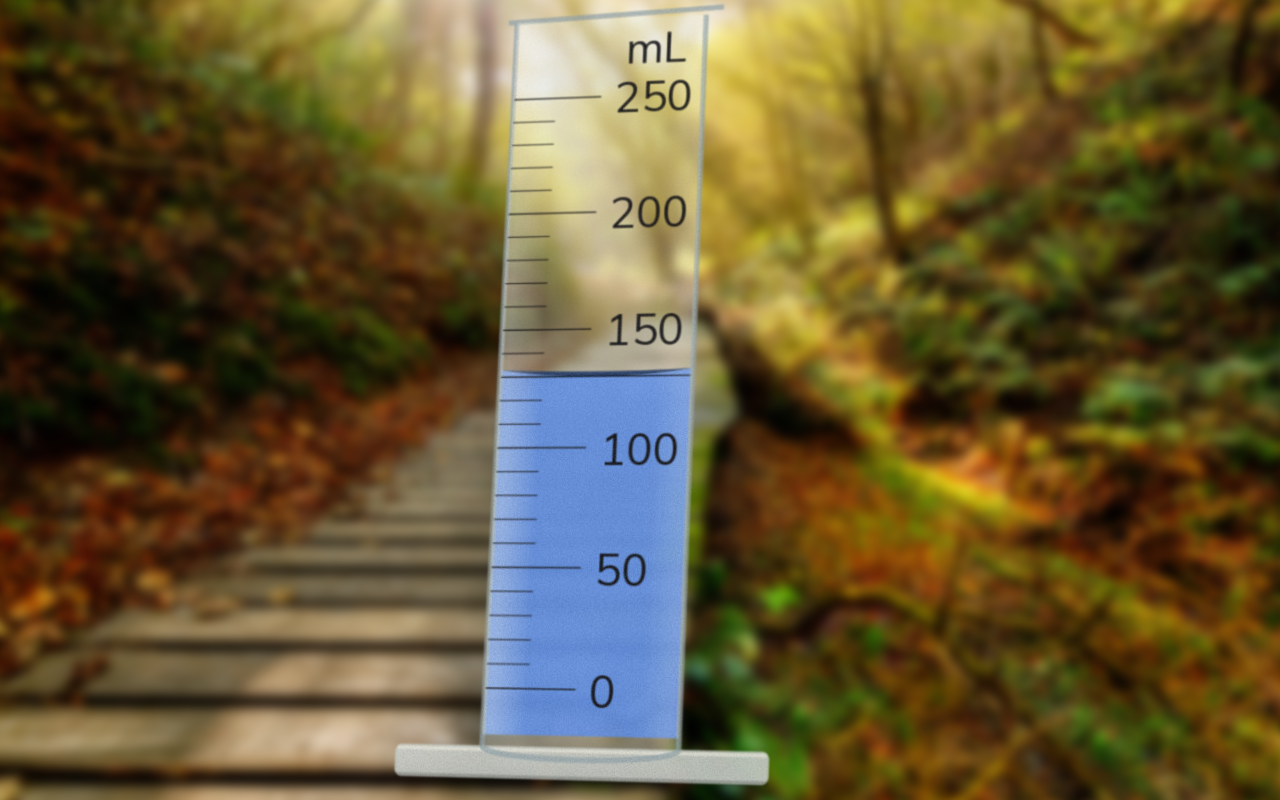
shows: 130 mL
